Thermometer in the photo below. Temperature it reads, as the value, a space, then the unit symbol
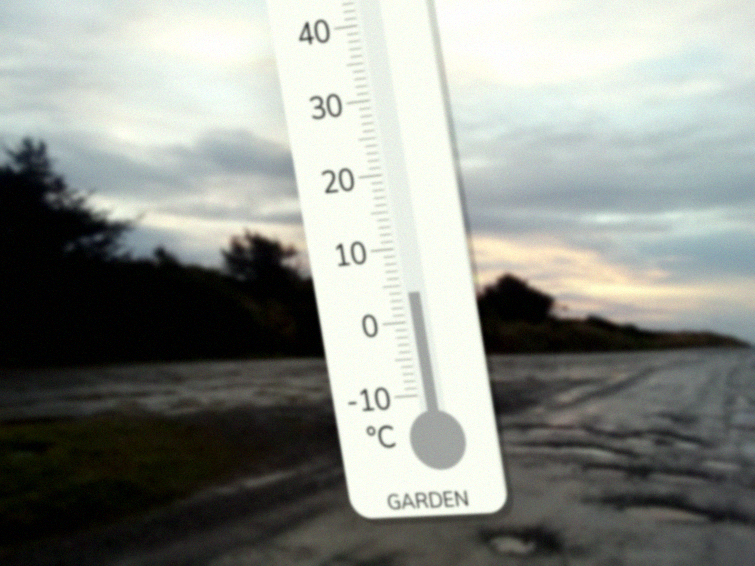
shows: 4 °C
